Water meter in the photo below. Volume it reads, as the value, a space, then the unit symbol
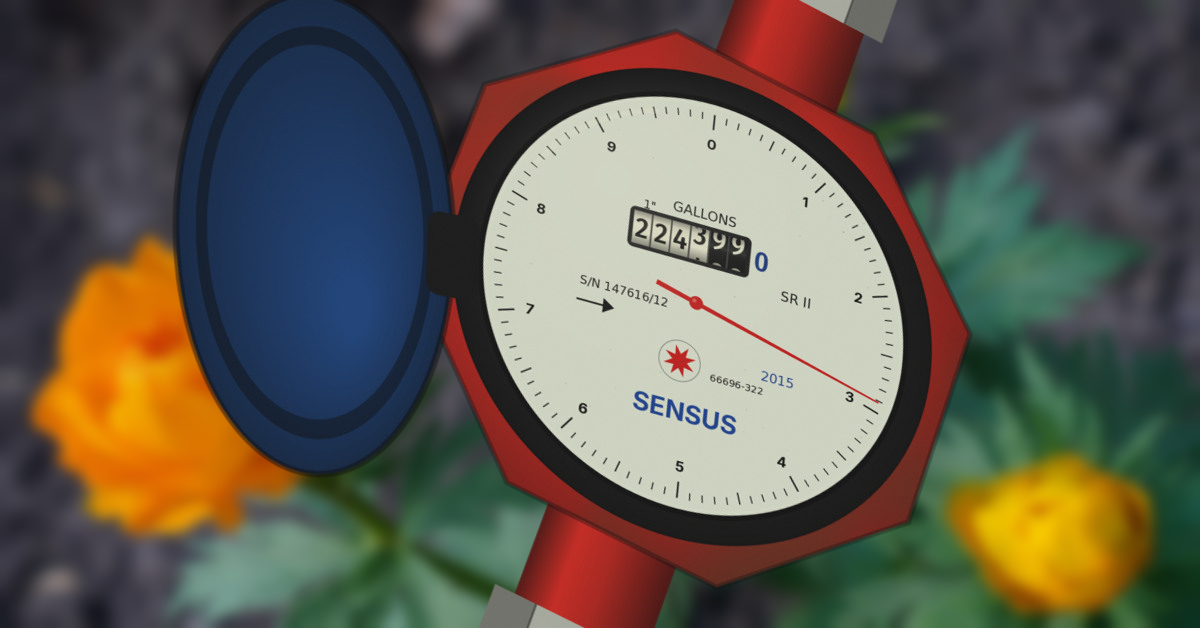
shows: 2243992.9 gal
